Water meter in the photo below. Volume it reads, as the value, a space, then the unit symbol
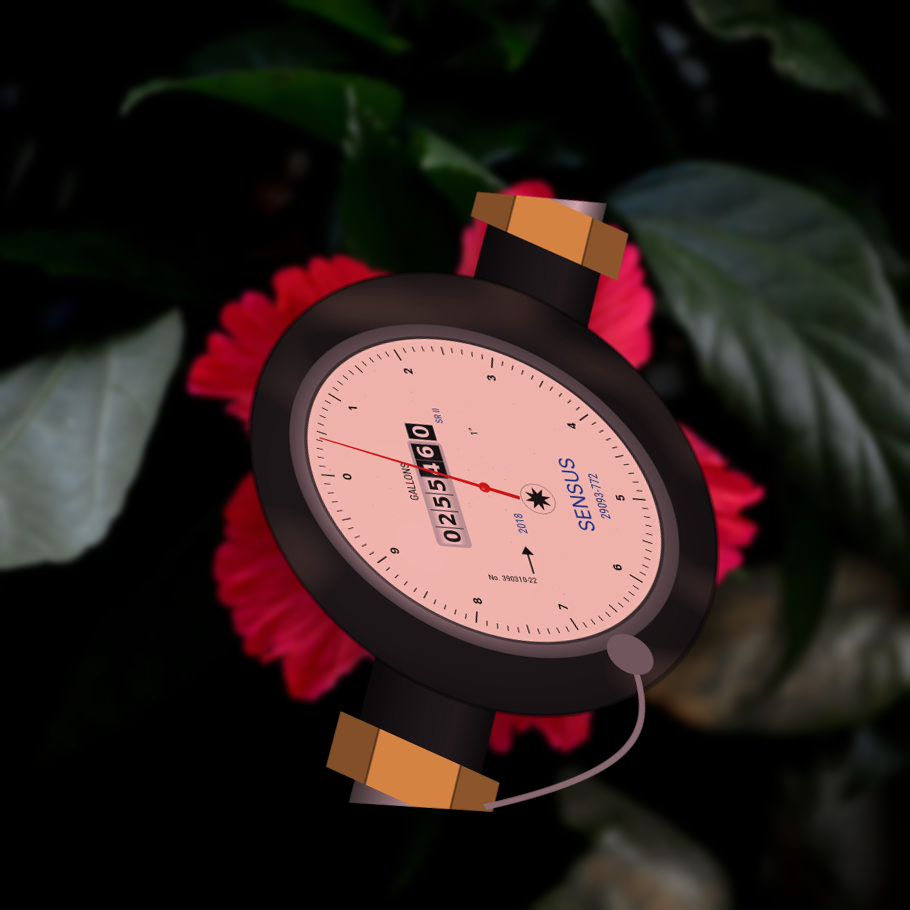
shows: 255460.4 gal
